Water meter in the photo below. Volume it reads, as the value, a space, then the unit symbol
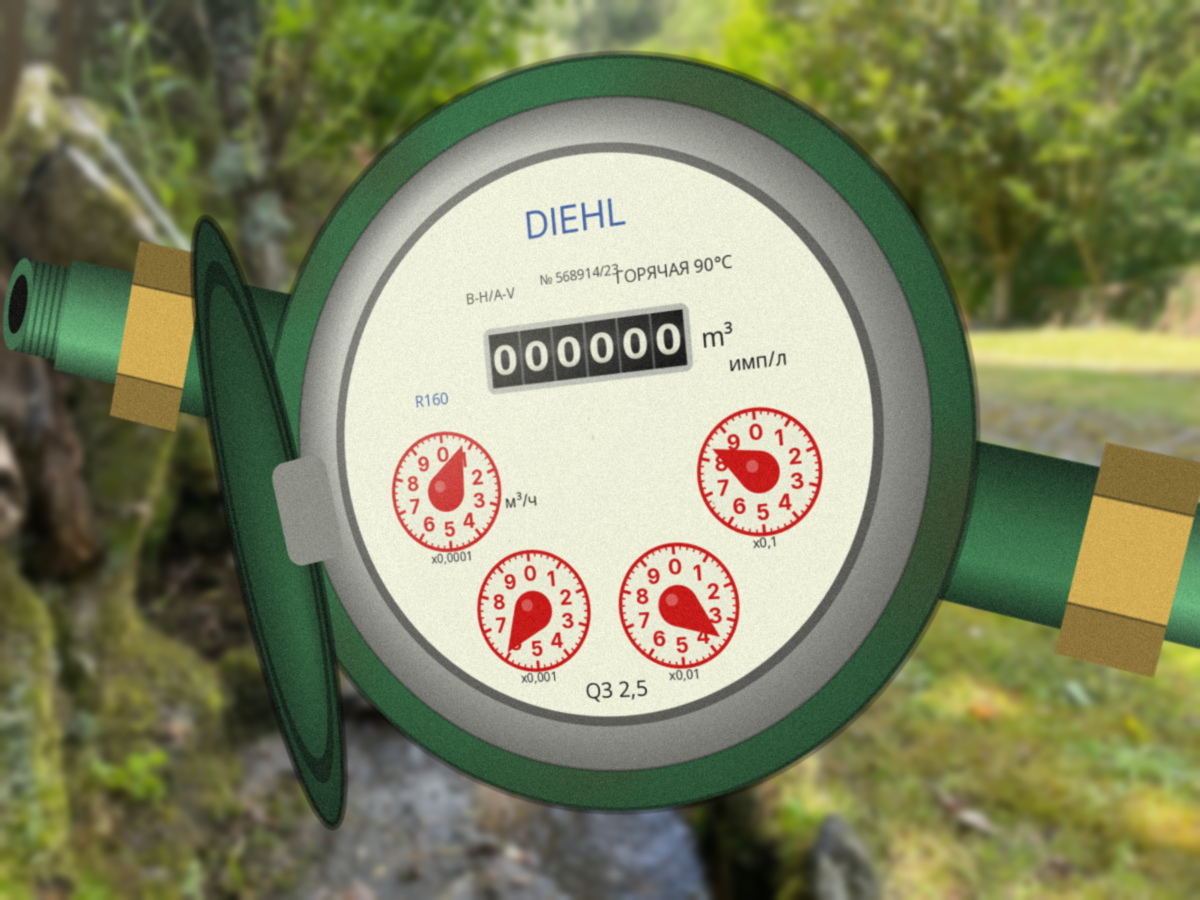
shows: 0.8360 m³
